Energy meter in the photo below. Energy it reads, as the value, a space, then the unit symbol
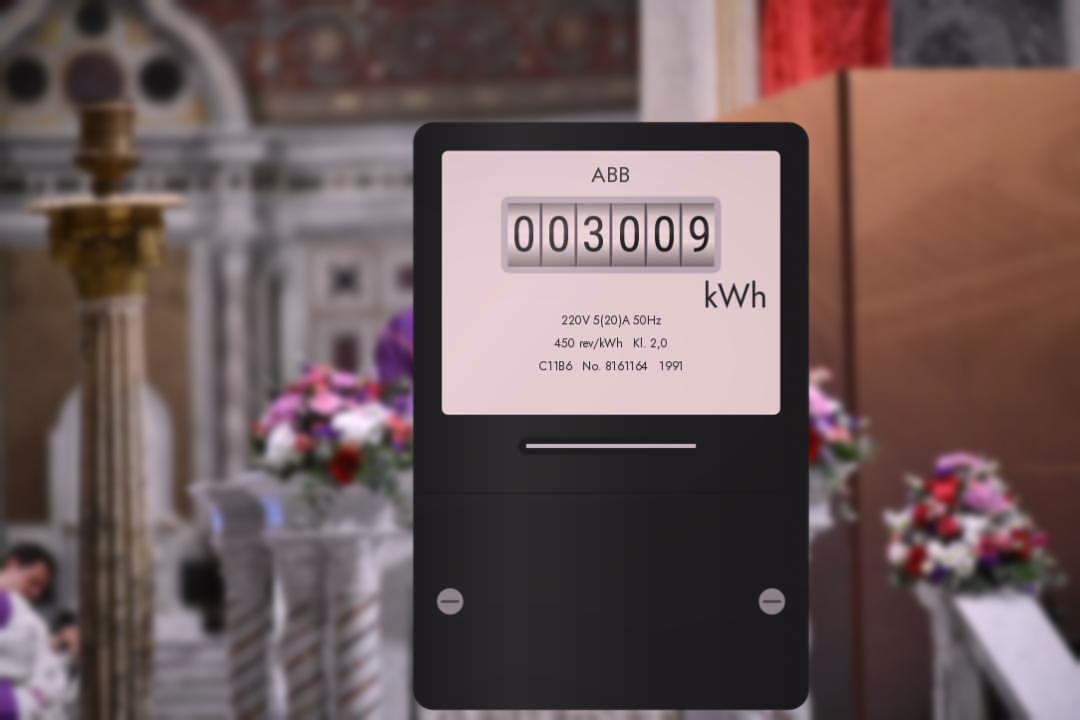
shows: 3009 kWh
